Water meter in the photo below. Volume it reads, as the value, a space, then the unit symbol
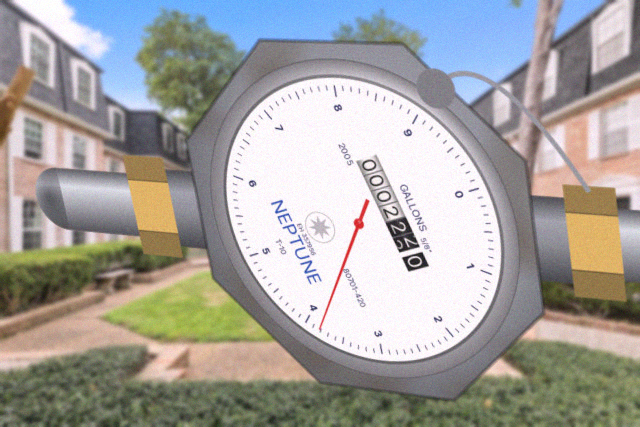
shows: 2223.8 gal
